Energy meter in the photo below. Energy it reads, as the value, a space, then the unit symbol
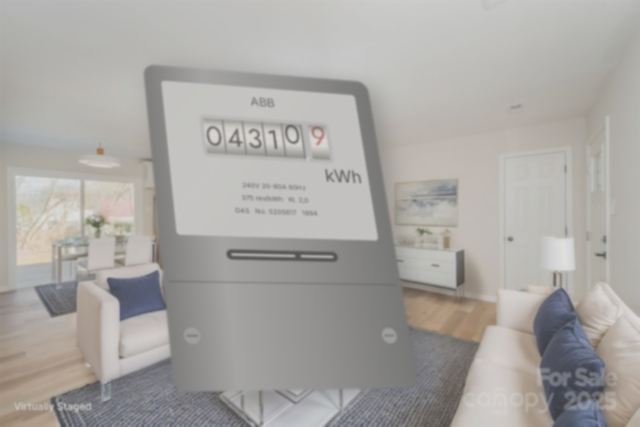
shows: 4310.9 kWh
